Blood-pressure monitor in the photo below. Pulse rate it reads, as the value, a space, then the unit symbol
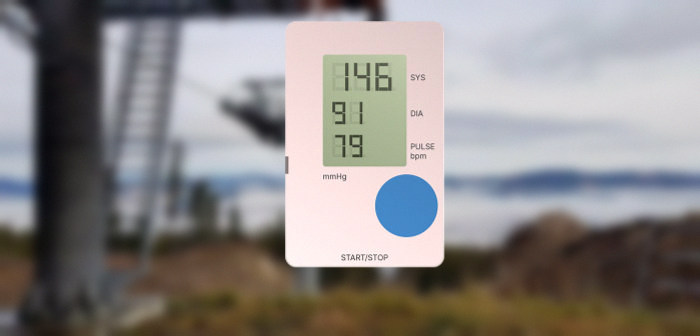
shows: 79 bpm
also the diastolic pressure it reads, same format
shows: 91 mmHg
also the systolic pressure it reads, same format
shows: 146 mmHg
